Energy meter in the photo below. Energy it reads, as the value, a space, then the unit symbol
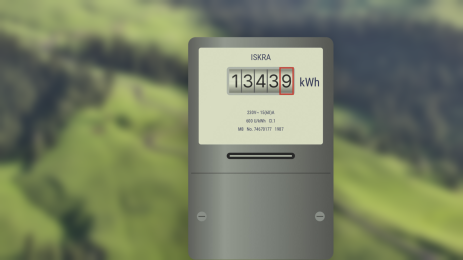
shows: 1343.9 kWh
